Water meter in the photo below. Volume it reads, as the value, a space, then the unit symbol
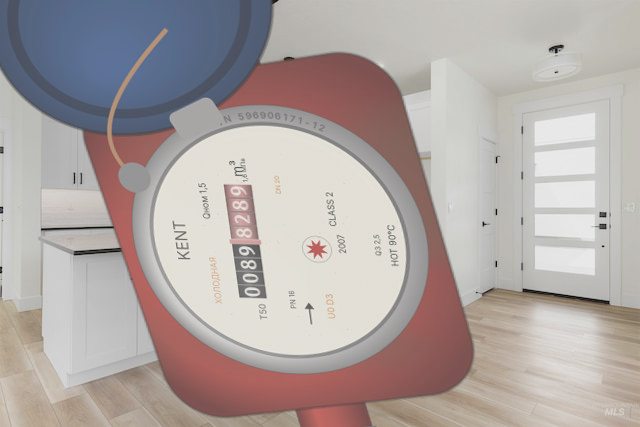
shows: 89.8289 m³
